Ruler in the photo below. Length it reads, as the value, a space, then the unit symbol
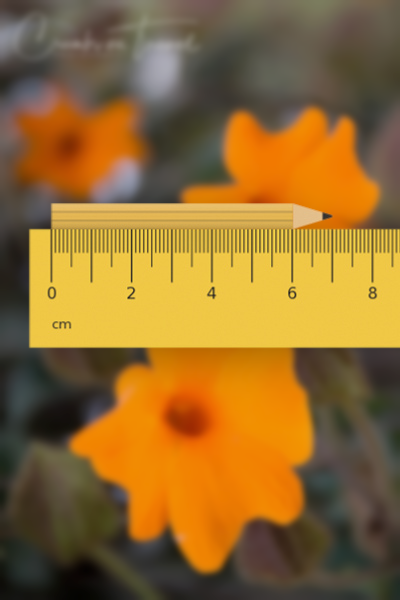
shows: 7 cm
